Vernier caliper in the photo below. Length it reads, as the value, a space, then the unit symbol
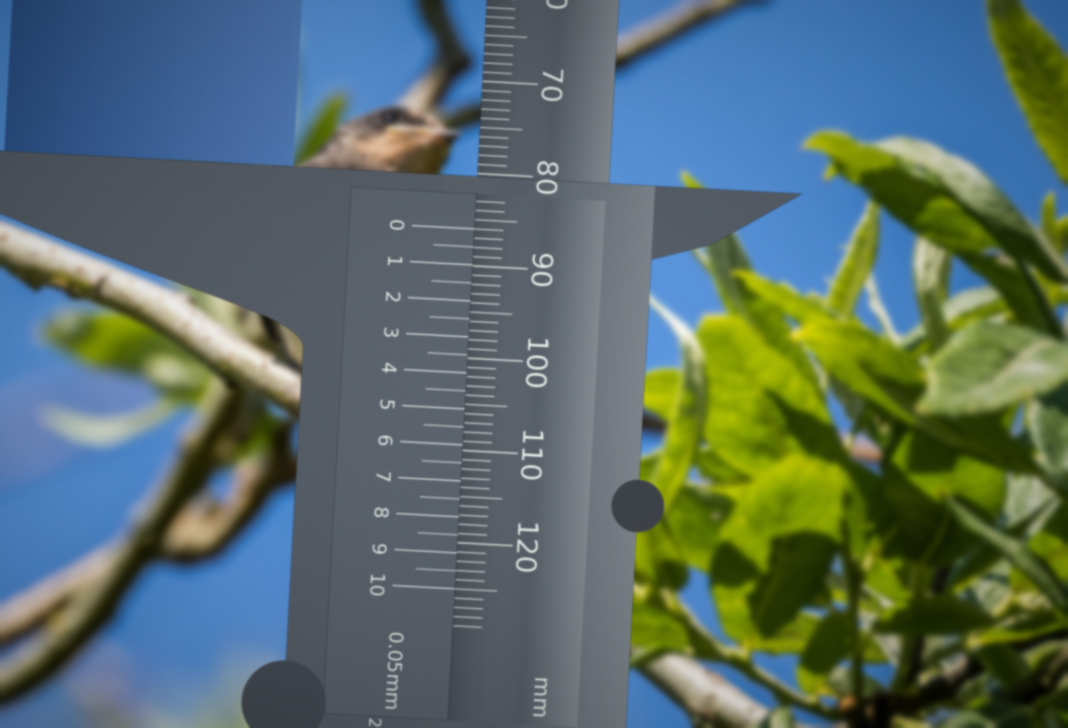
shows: 86.0 mm
